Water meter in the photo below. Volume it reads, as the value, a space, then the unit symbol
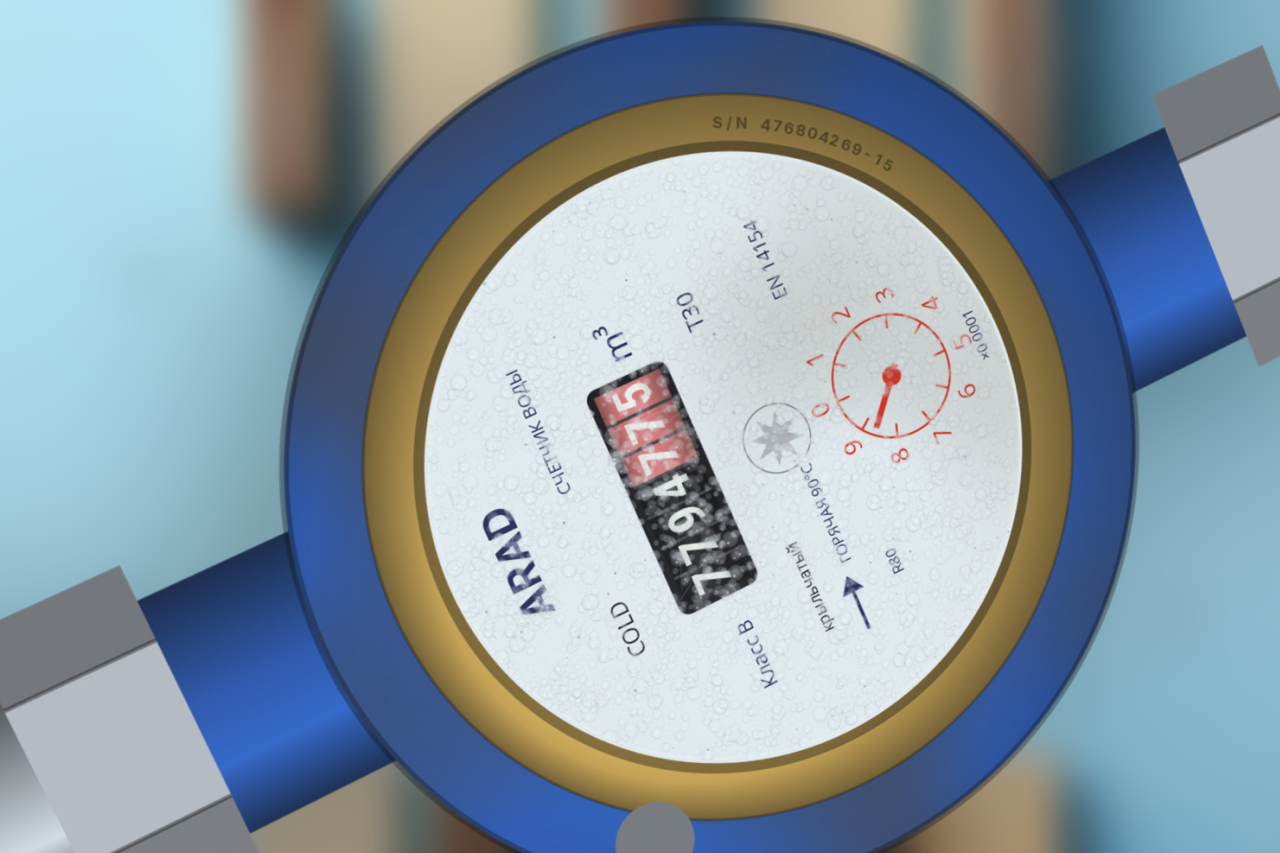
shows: 7794.7758 m³
